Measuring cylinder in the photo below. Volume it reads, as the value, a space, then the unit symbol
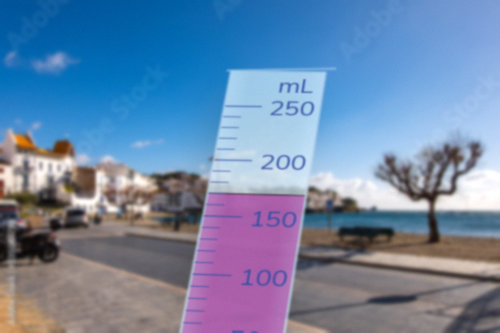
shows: 170 mL
